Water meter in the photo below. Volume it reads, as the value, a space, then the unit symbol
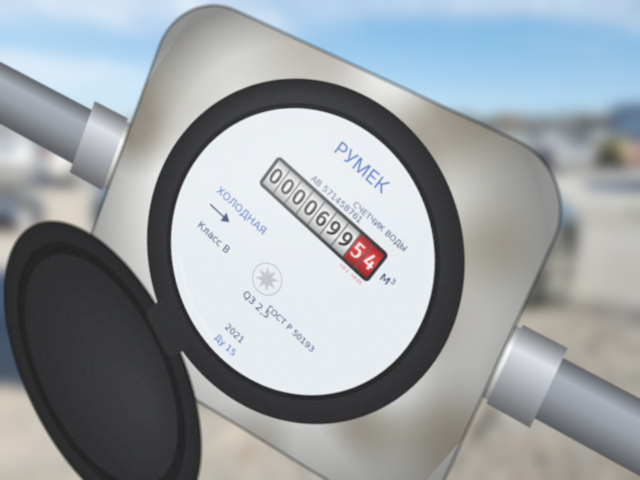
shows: 699.54 m³
